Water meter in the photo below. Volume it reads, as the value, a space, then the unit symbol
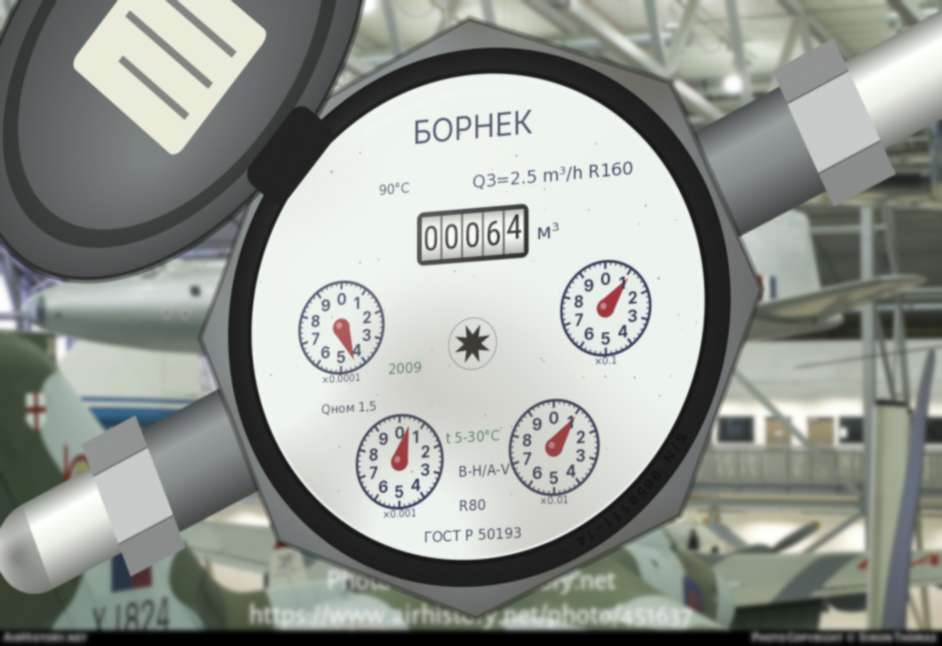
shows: 64.1104 m³
